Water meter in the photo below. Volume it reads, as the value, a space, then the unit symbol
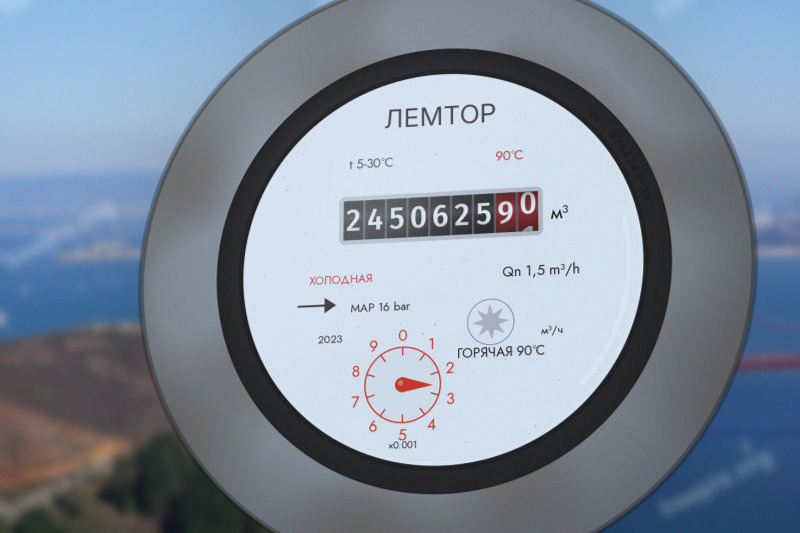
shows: 2450625.902 m³
